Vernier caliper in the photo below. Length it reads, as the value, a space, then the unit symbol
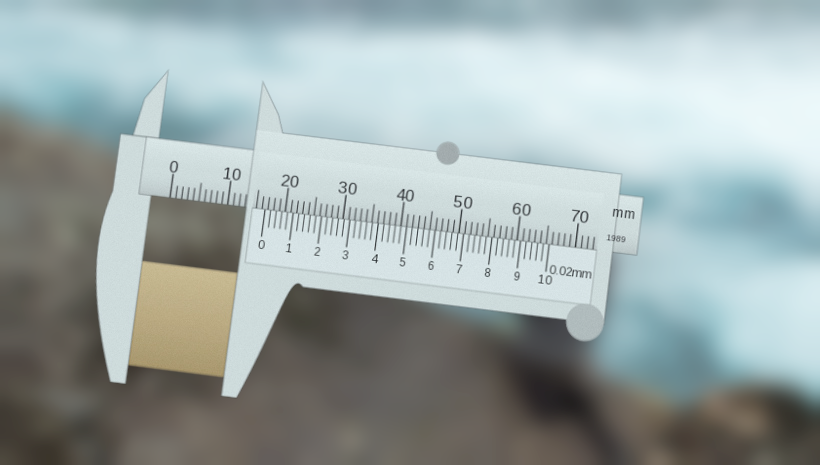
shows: 16.5 mm
